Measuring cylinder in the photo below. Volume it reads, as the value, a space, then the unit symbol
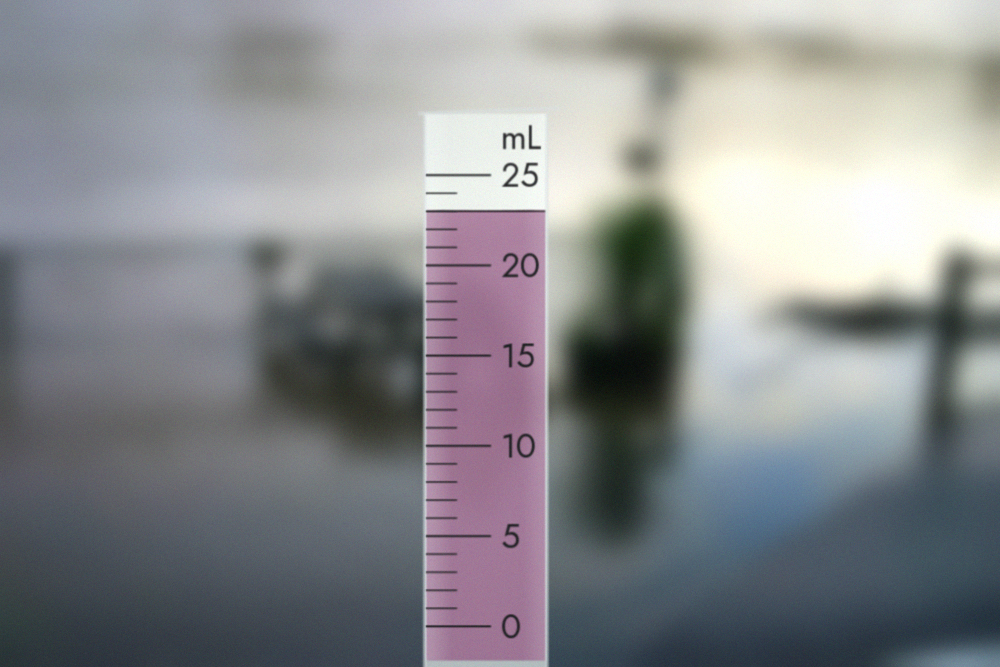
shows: 23 mL
